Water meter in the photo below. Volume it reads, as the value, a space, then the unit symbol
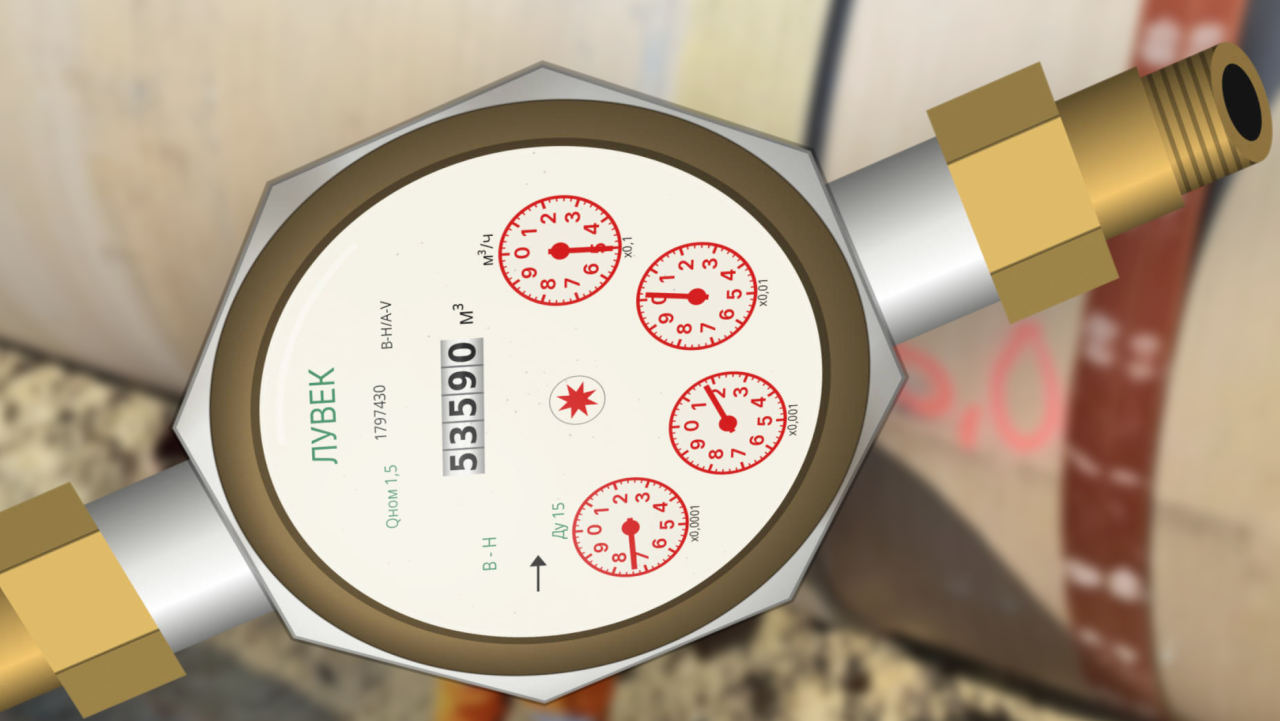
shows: 53590.5017 m³
